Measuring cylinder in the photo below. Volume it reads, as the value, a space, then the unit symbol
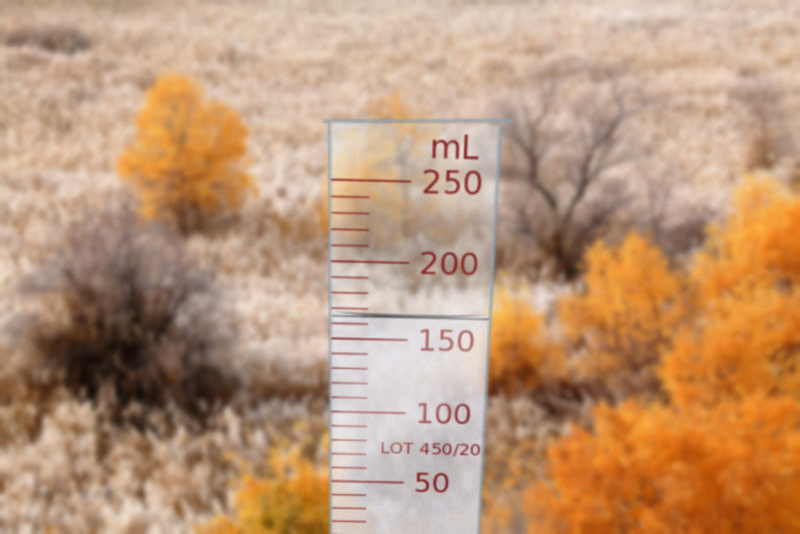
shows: 165 mL
